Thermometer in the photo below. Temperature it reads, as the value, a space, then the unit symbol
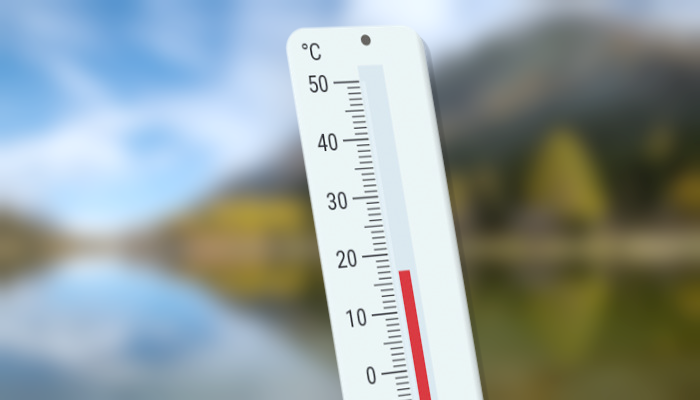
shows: 17 °C
